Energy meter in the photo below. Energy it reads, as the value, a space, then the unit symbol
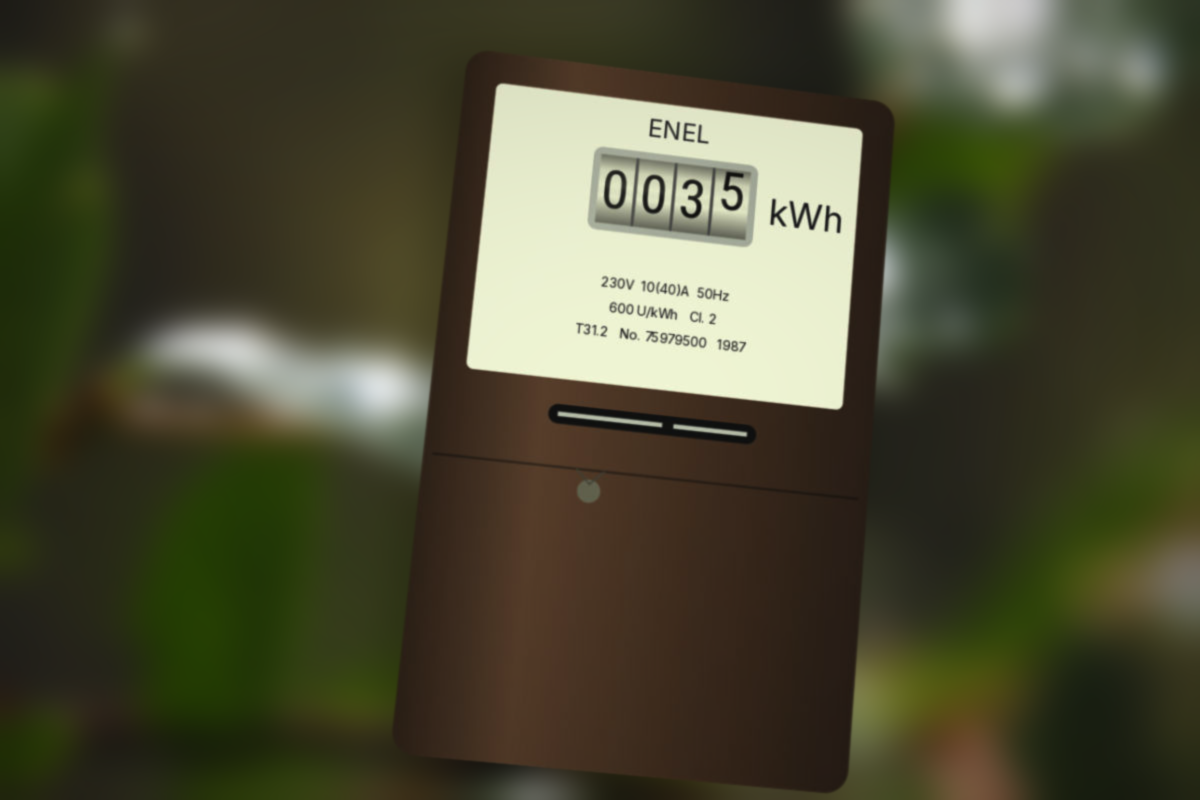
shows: 35 kWh
